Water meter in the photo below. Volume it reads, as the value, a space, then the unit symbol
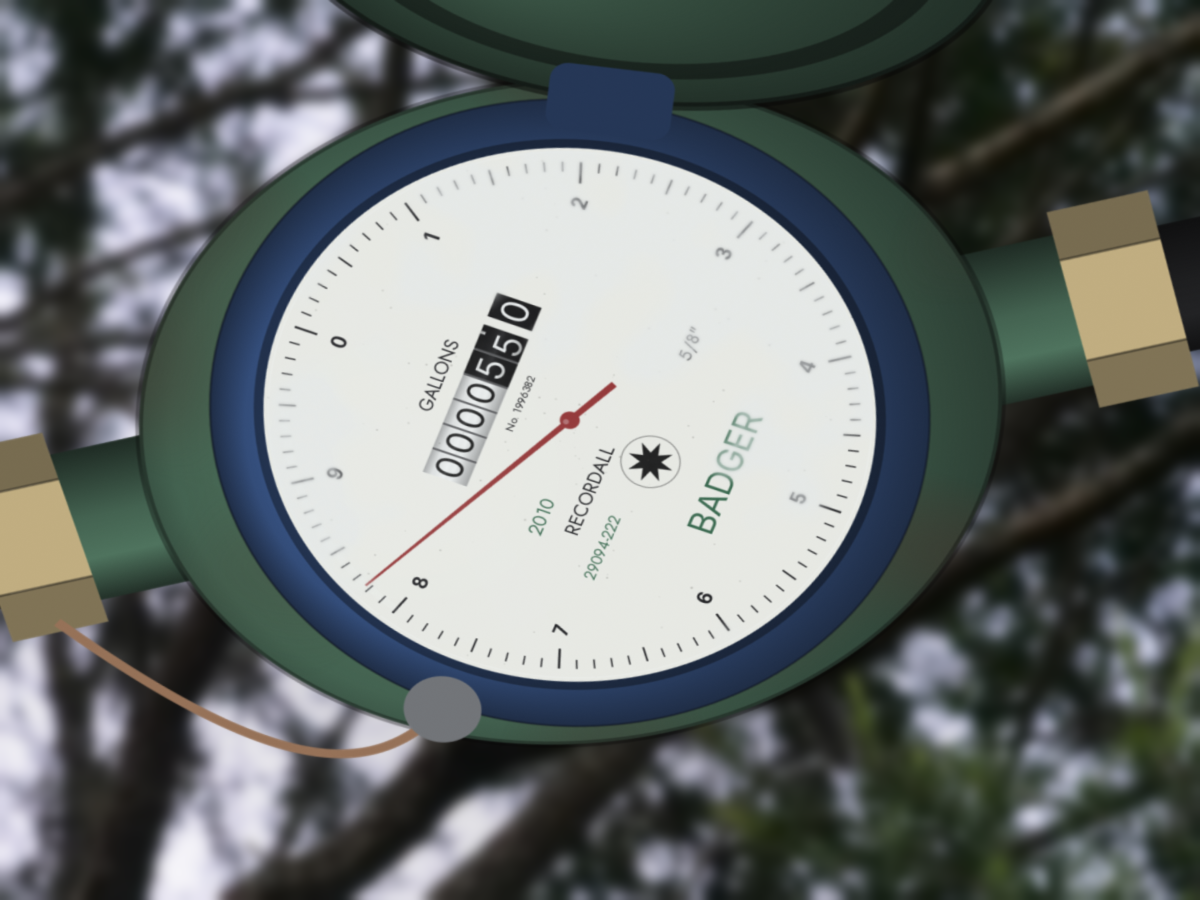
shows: 548.2 gal
